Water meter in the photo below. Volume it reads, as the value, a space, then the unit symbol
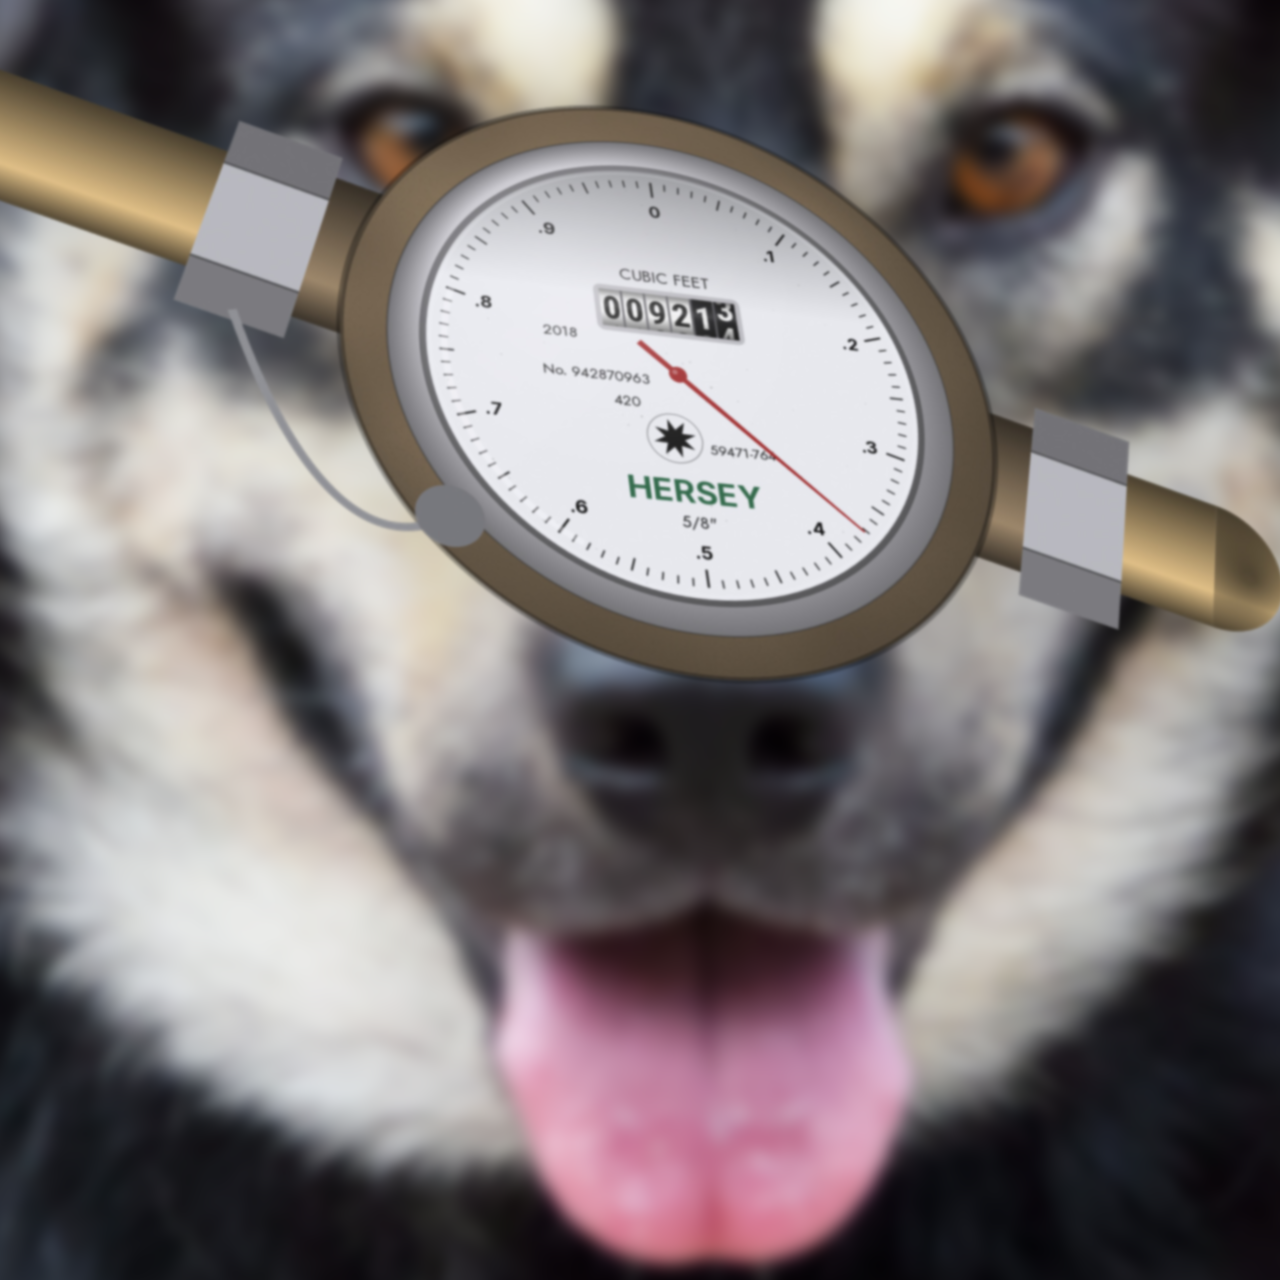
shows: 9213.37 ft³
